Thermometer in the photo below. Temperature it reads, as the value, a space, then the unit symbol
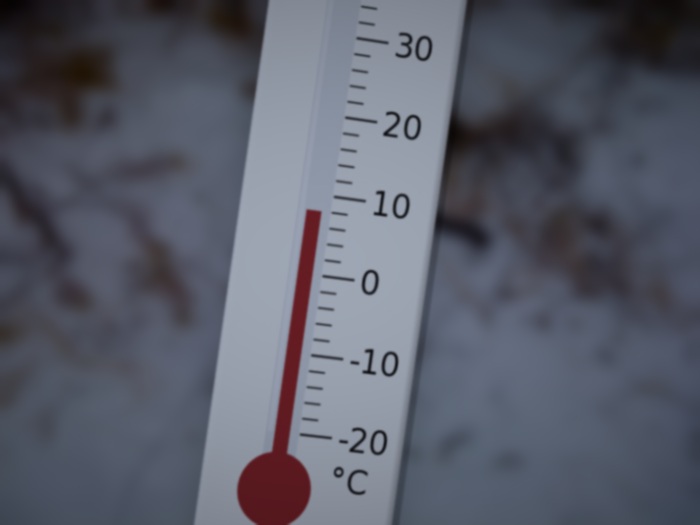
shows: 8 °C
